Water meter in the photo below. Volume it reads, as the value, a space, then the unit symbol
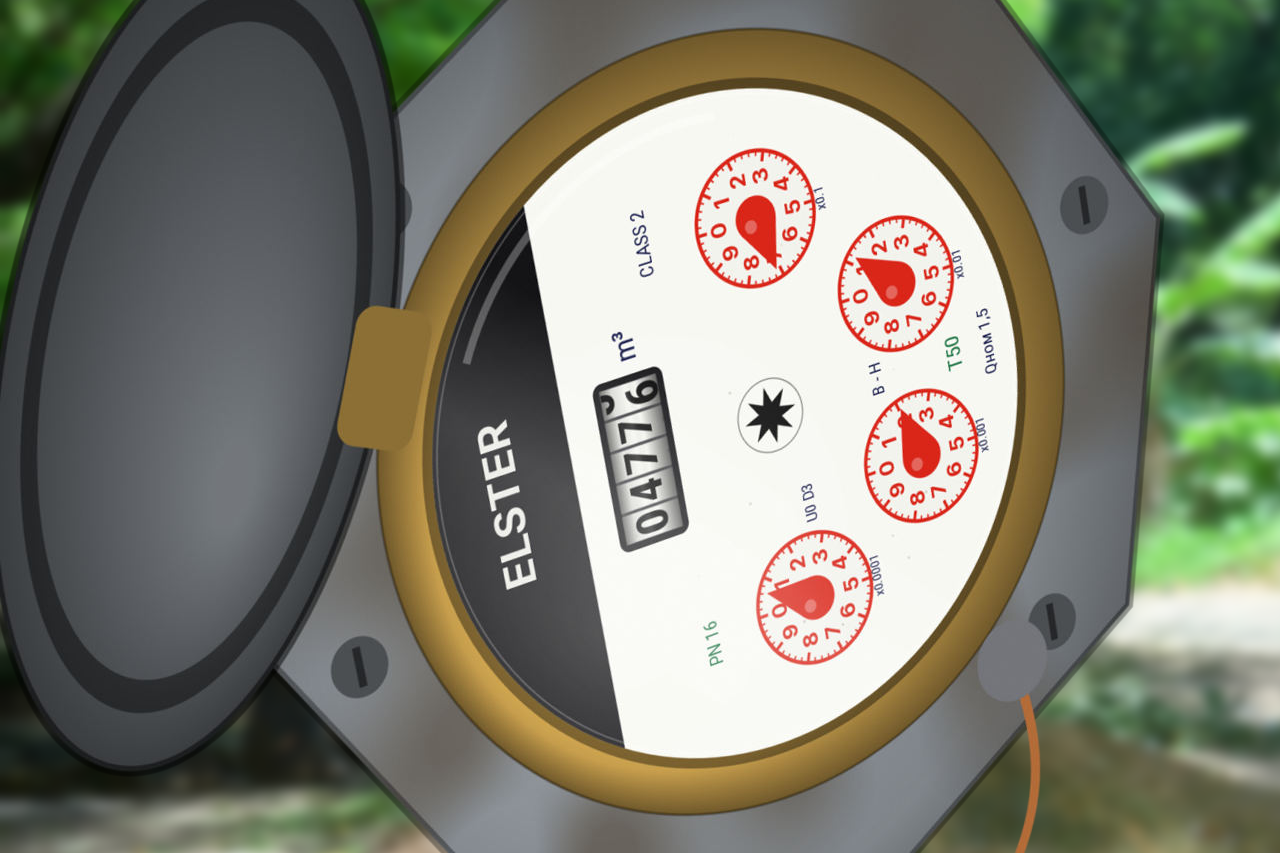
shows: 4775.7120 m³
